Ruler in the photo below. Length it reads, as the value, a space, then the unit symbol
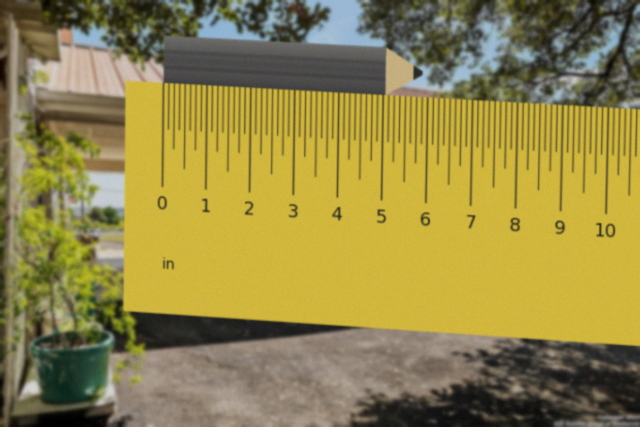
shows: 5.875 in
